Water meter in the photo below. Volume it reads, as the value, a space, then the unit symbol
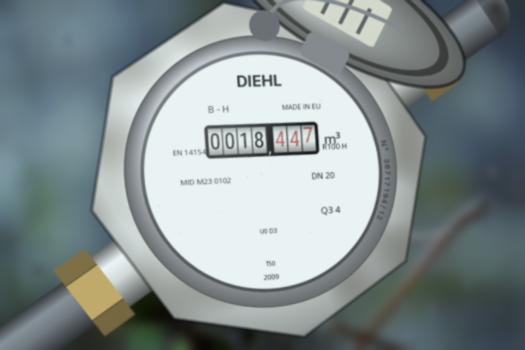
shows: 18.447 m³
